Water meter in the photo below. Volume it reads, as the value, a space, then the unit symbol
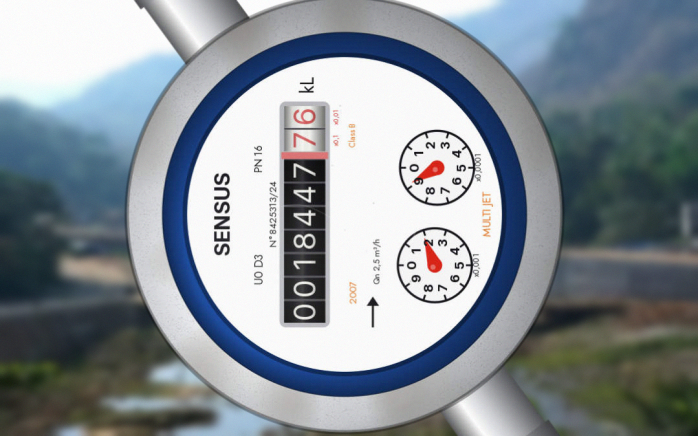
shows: 18447.7619 kL
